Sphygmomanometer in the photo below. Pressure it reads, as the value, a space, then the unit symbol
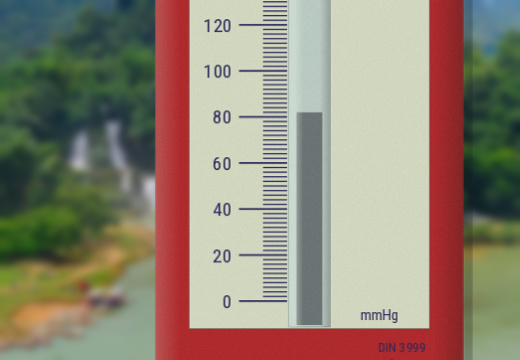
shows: 82 mmHg
